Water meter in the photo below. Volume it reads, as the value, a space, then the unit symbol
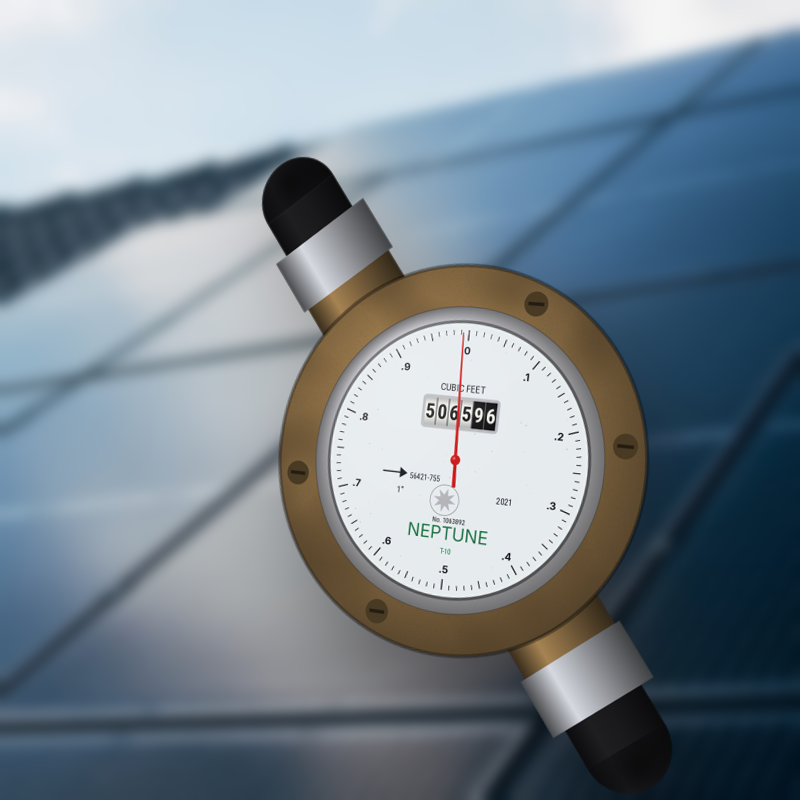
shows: 506595.99 ft³
